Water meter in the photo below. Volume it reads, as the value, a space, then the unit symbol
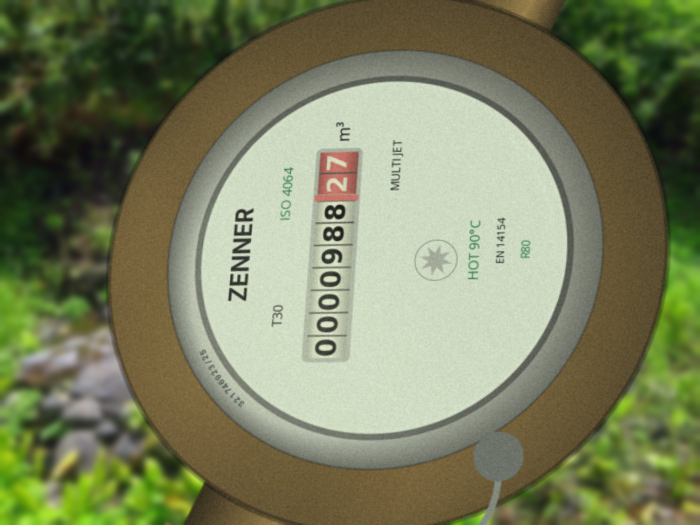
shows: 988.27 m³
